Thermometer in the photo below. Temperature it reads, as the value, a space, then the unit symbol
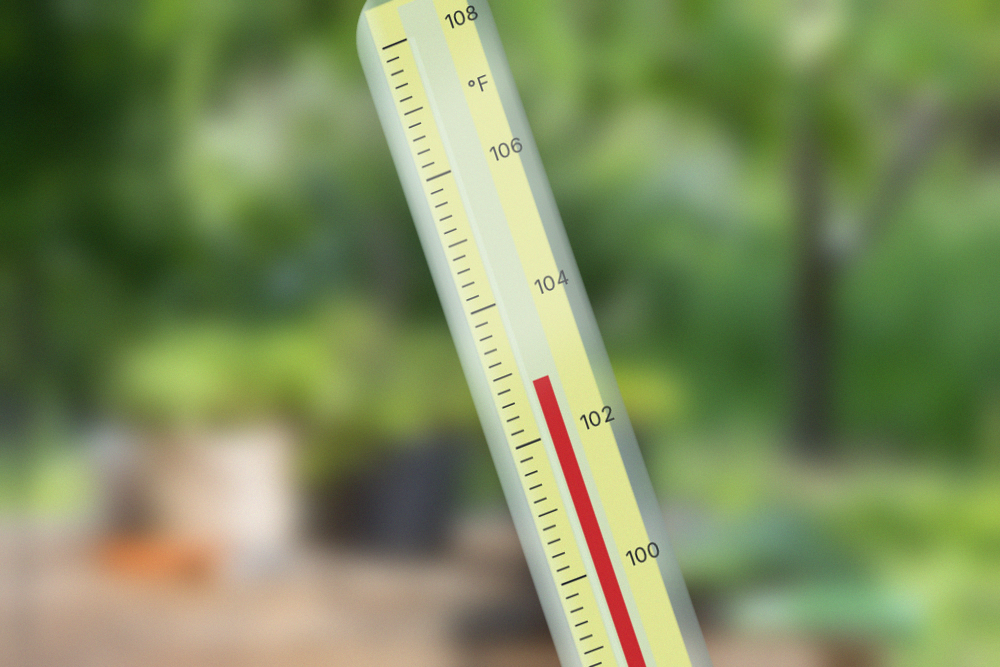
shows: 102.8 °F
